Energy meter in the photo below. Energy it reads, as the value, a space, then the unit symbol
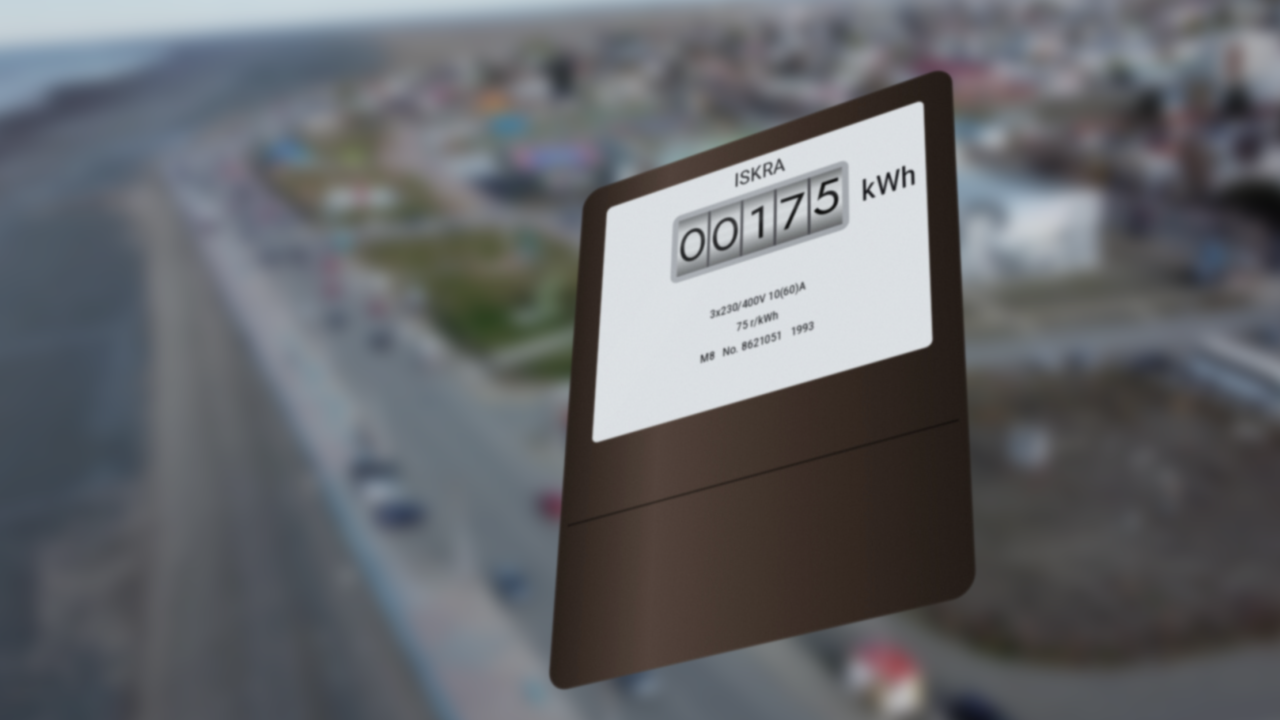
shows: 175 kWh
